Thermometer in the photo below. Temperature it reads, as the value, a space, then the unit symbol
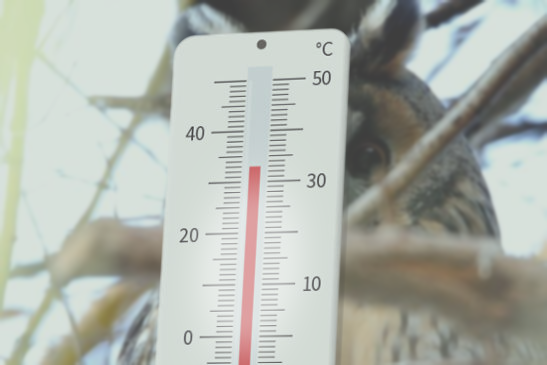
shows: 33 °C
